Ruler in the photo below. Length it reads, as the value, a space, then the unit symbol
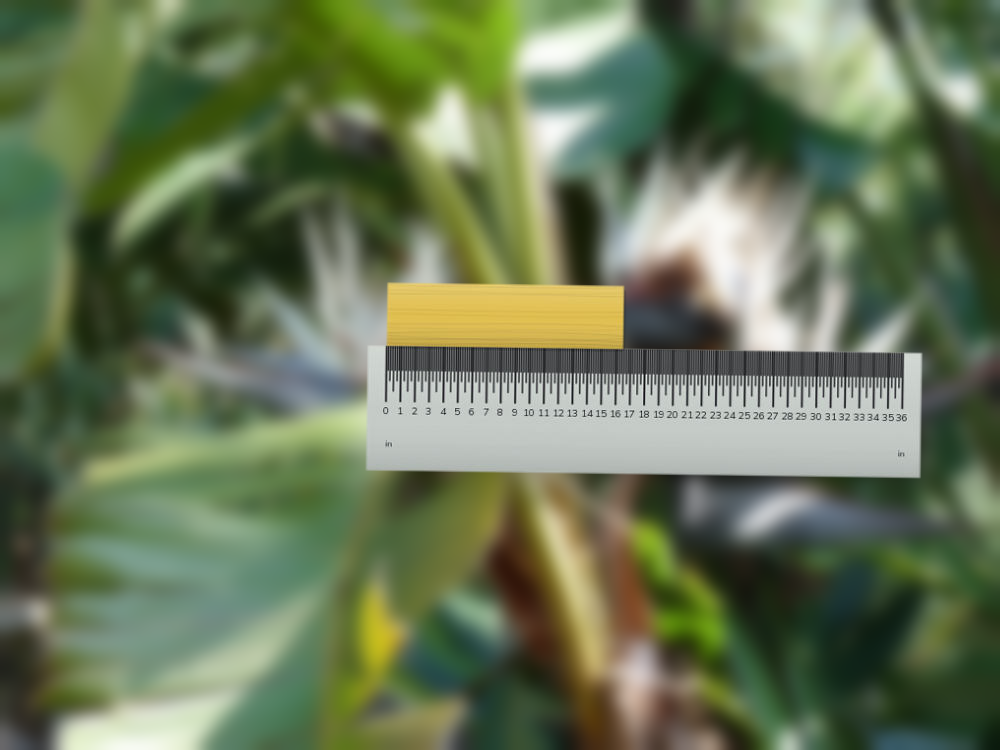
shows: 16.5 in
